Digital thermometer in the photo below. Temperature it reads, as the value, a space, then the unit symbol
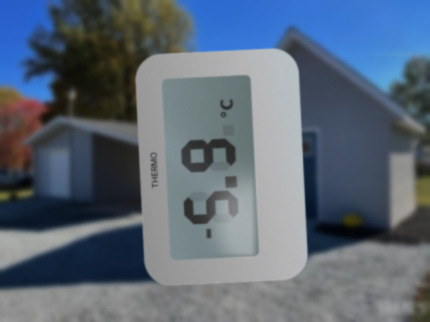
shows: -5.9 °C
